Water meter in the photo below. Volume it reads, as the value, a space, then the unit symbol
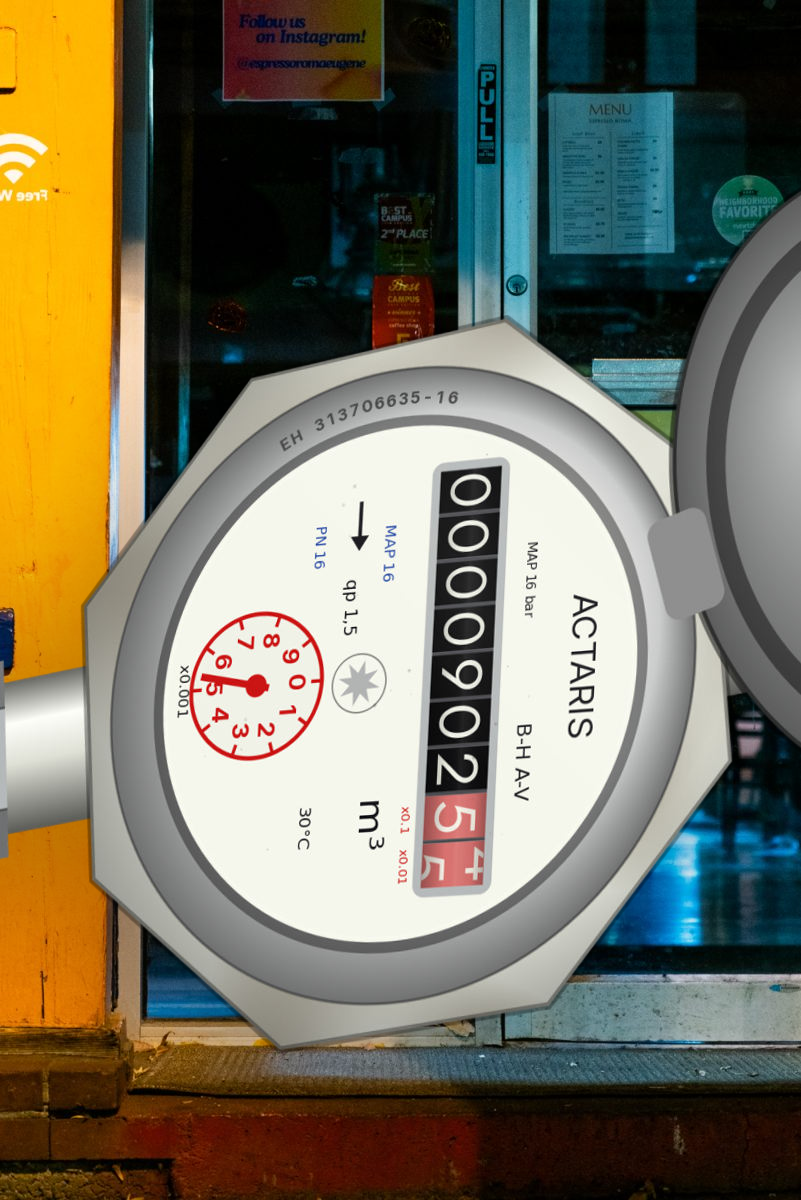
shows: 902.545 m³
